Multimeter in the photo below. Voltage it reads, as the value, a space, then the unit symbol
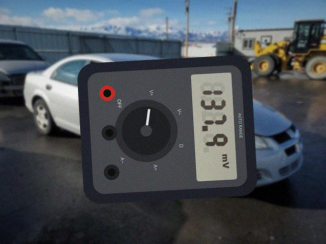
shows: 137.9 mV
